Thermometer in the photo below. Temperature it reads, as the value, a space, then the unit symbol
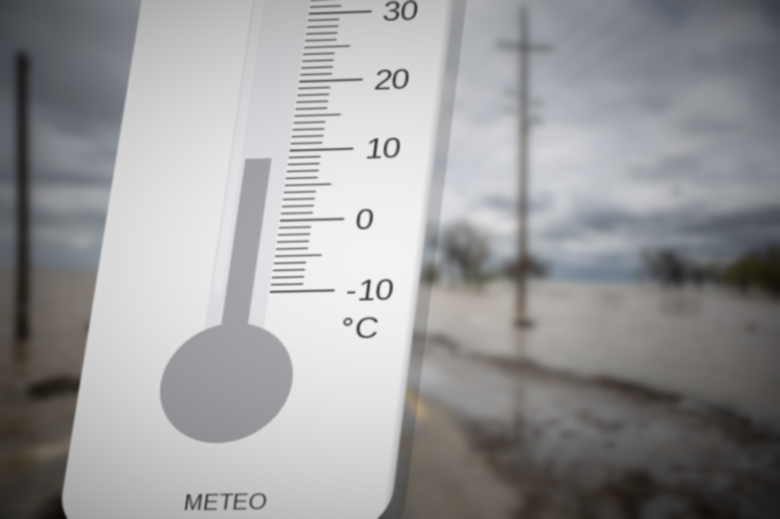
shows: 9 °C
